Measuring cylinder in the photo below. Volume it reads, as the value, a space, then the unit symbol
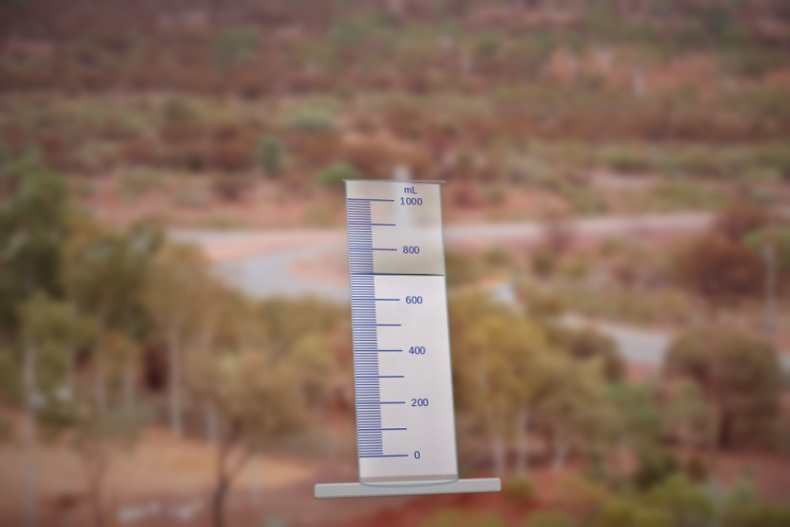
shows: 700 mL
